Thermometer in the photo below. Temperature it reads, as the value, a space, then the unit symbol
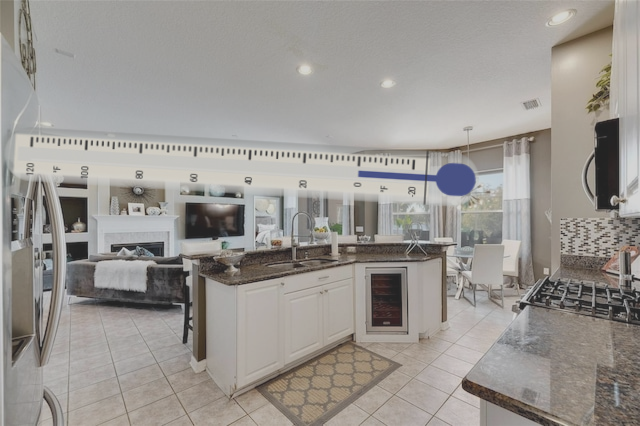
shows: 0 °F
